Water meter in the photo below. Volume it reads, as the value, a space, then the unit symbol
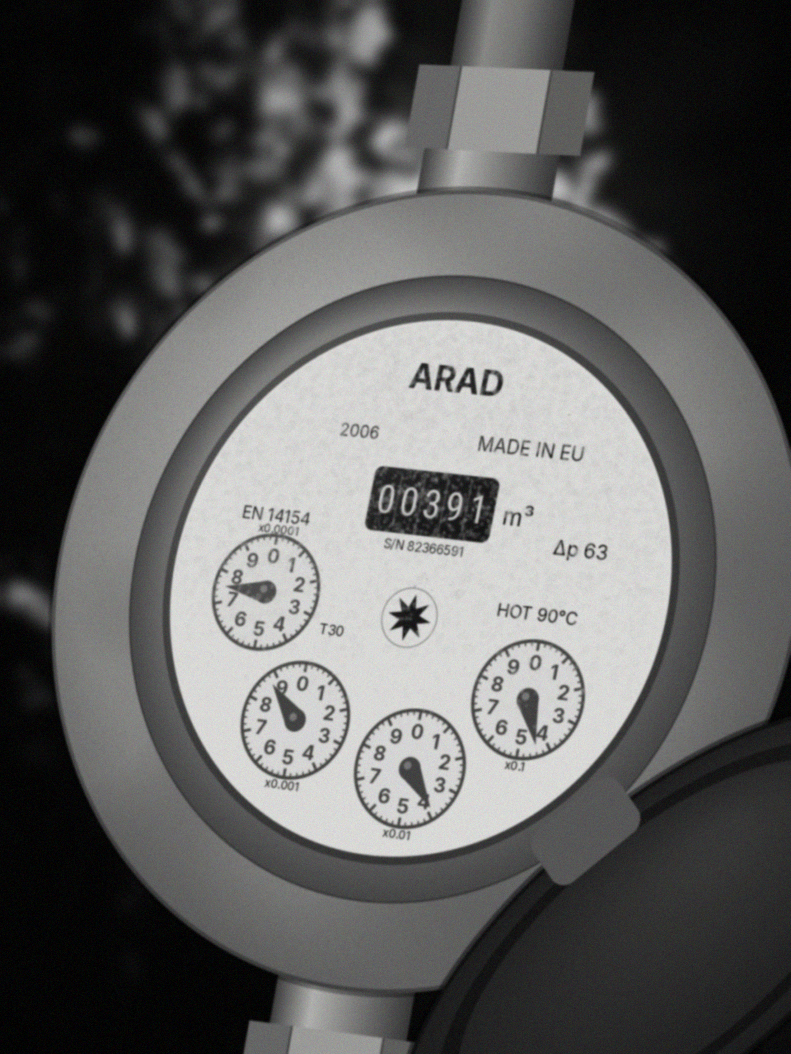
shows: 391.4387 m³
